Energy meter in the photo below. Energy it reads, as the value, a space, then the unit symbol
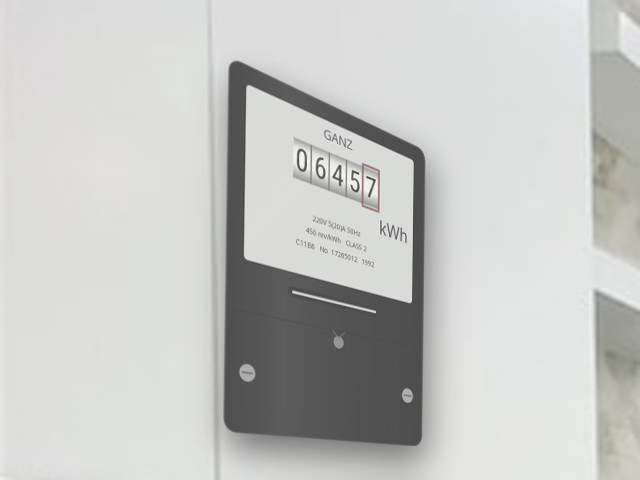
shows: 645.7 kWh
